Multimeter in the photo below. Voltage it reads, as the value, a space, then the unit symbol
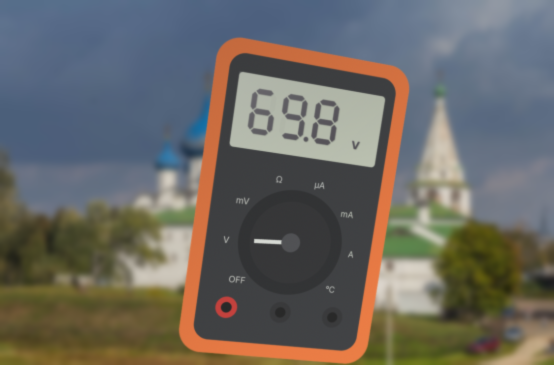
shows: 69.8 V
